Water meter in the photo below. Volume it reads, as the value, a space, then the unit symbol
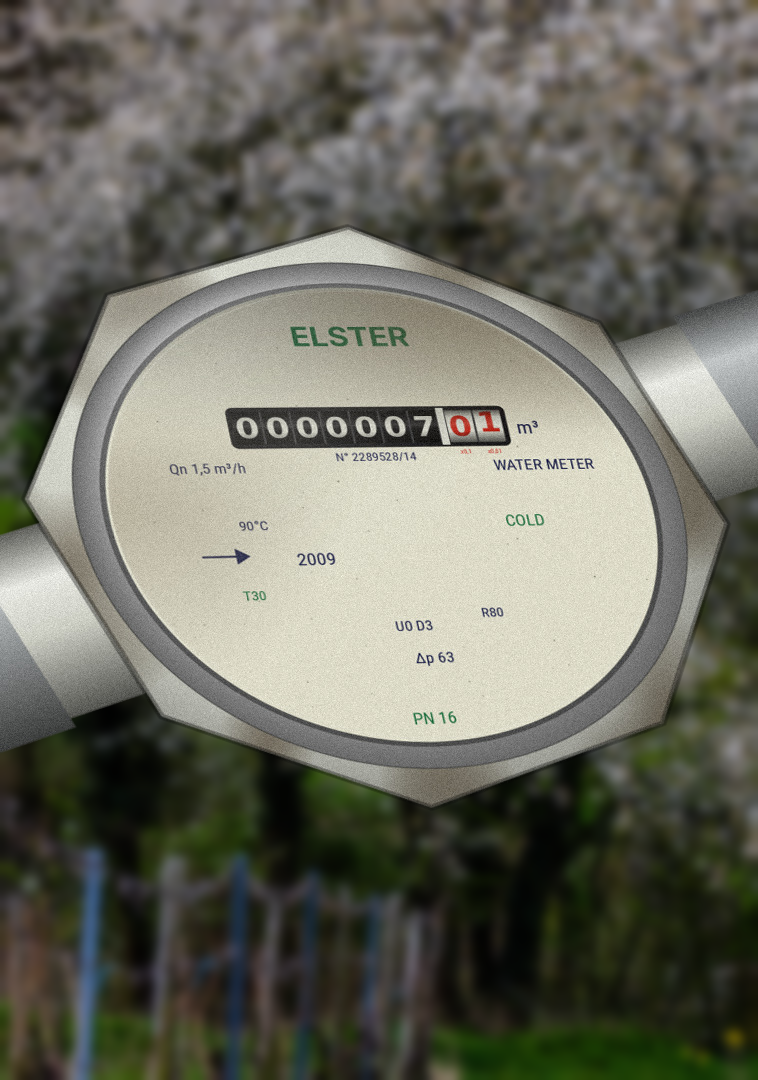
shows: 7.01 m³
